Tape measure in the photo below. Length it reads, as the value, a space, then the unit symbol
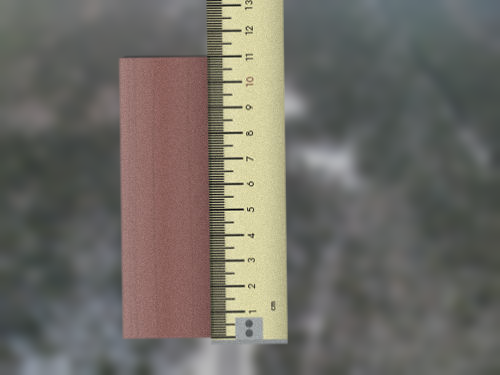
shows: 11 cm
